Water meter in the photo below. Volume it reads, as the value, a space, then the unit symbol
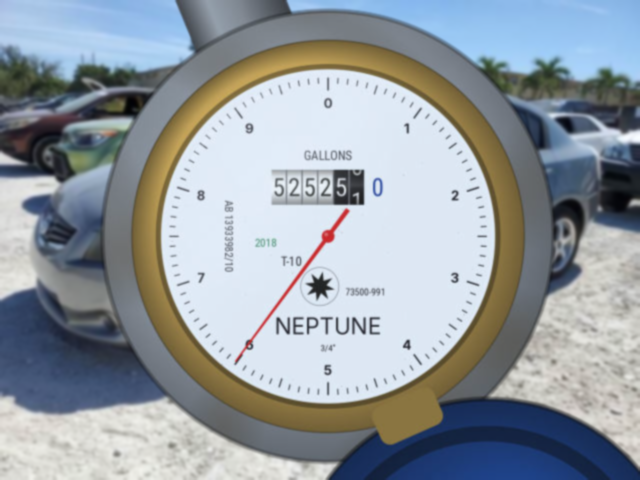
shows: 5252506.0 gal
